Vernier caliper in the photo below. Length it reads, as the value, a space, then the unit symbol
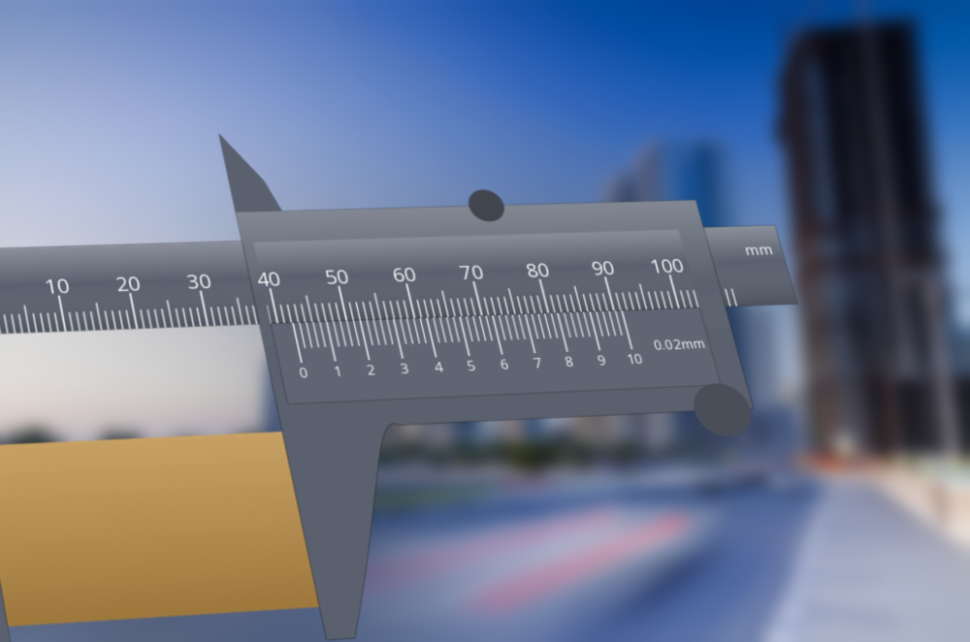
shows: 42.2 mm
